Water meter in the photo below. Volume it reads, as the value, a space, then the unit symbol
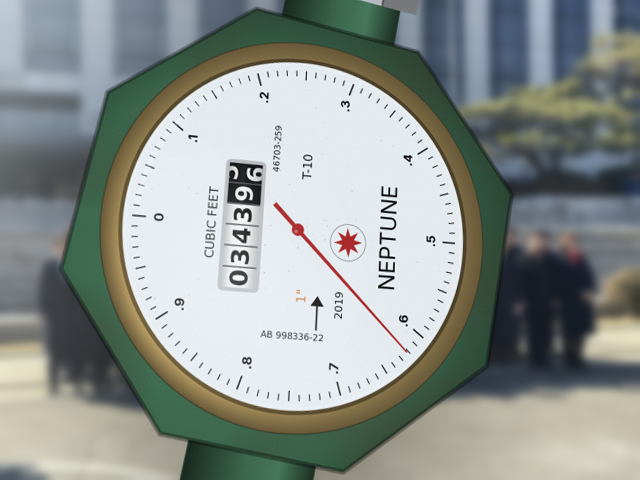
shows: 34395.62 ft³
